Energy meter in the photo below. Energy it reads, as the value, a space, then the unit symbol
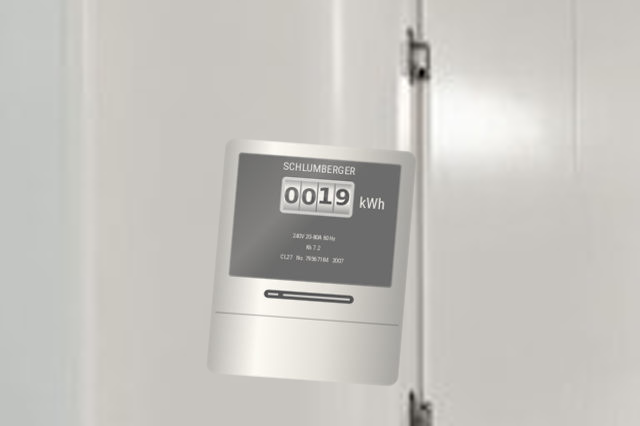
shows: 19 kWh
